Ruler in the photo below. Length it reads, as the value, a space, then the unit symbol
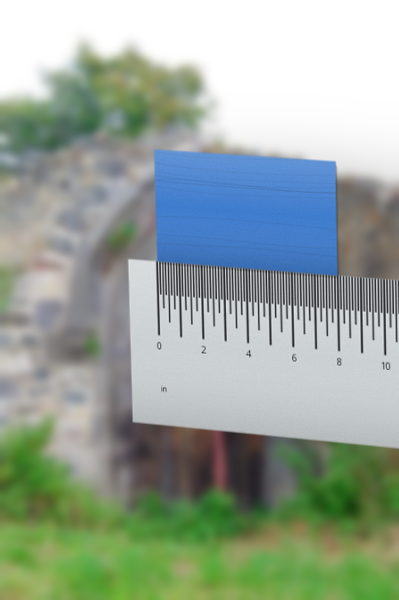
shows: 8 in
